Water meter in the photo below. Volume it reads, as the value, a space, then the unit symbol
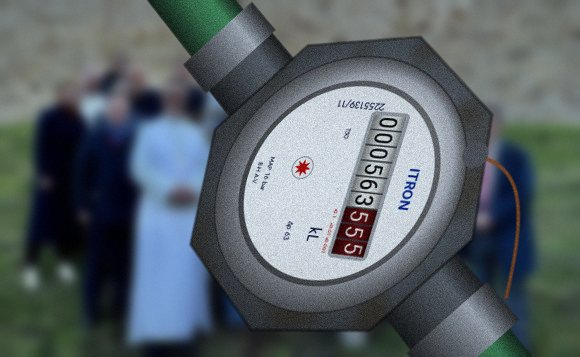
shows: 563.555 kL
